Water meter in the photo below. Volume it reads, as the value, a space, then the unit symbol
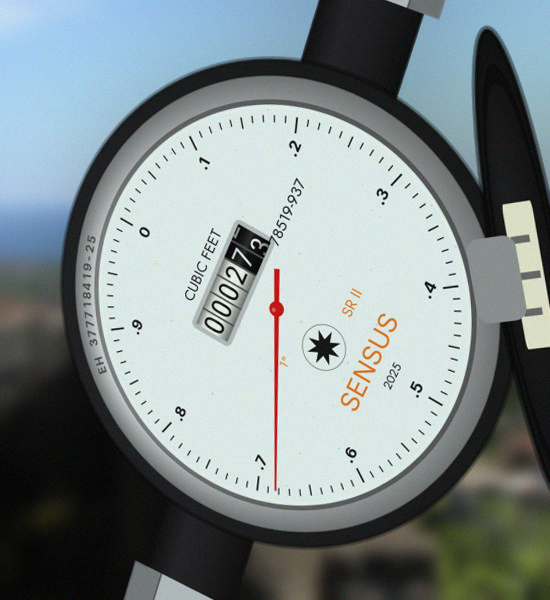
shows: 272.68 ft³
